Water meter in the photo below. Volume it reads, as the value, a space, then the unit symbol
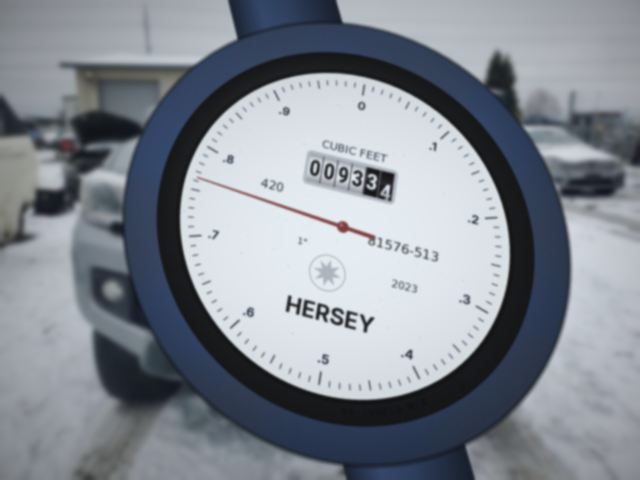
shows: 9333.76 ft³
